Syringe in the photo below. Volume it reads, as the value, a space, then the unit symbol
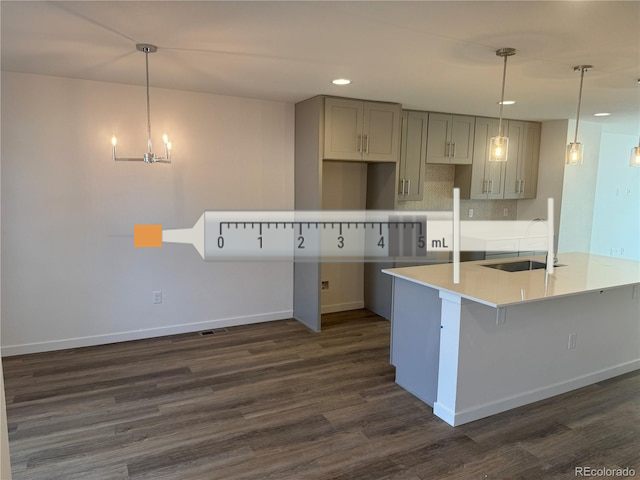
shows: 4.2 mL
